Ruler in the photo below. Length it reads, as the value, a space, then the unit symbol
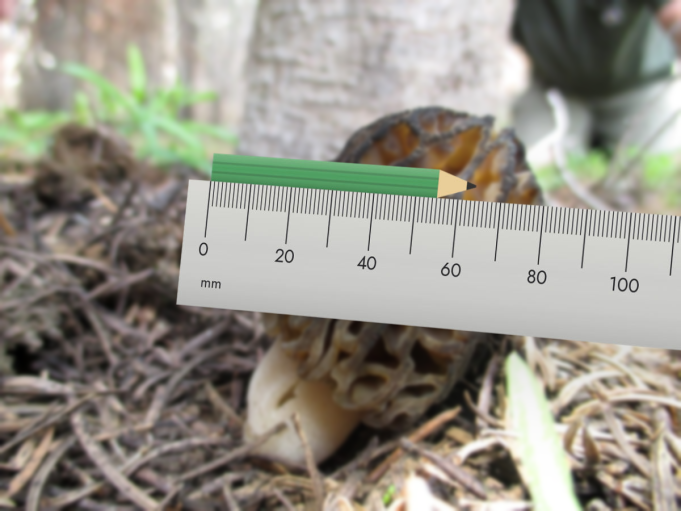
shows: 64 mm
